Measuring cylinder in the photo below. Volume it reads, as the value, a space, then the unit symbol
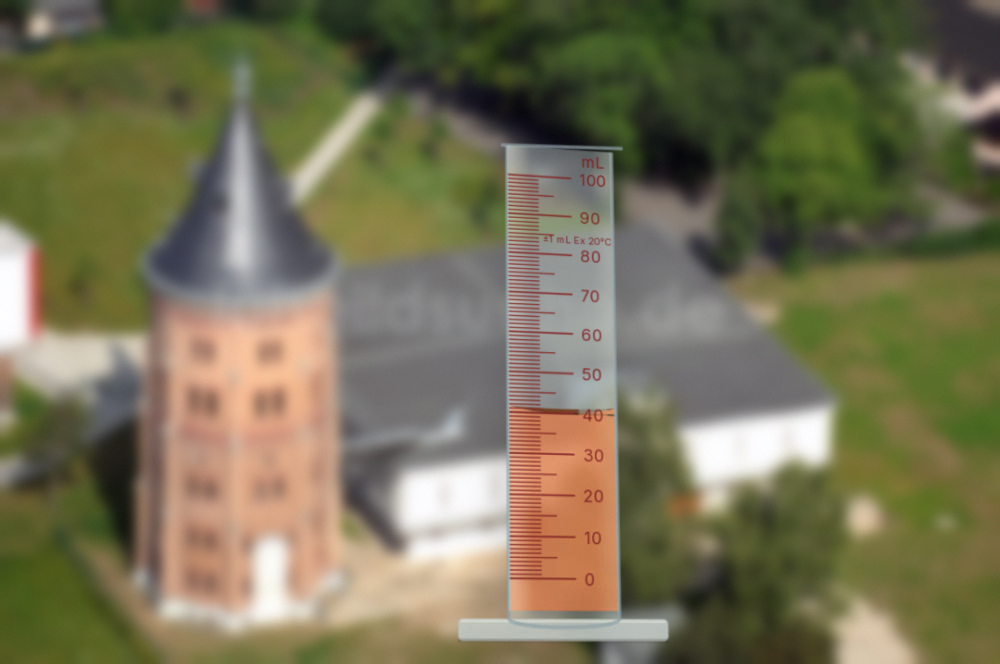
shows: 40 mL
